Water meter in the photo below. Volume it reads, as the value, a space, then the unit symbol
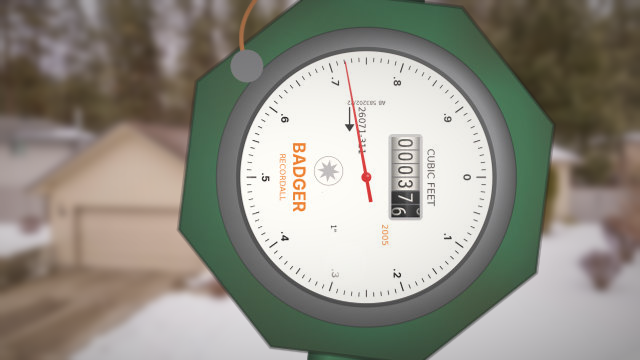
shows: 375.72 ft³
